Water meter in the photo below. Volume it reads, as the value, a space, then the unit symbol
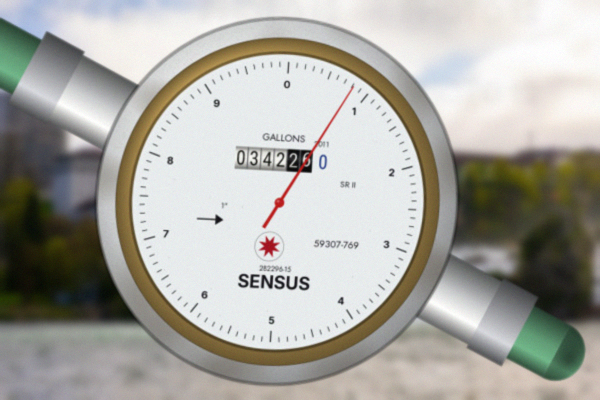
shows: 342260.8 gal
